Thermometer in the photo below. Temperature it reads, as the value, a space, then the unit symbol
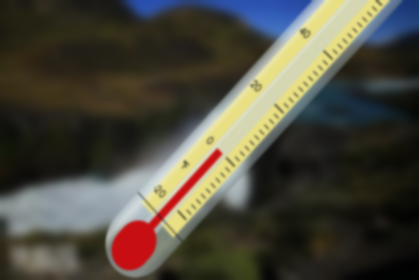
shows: 0 °F
